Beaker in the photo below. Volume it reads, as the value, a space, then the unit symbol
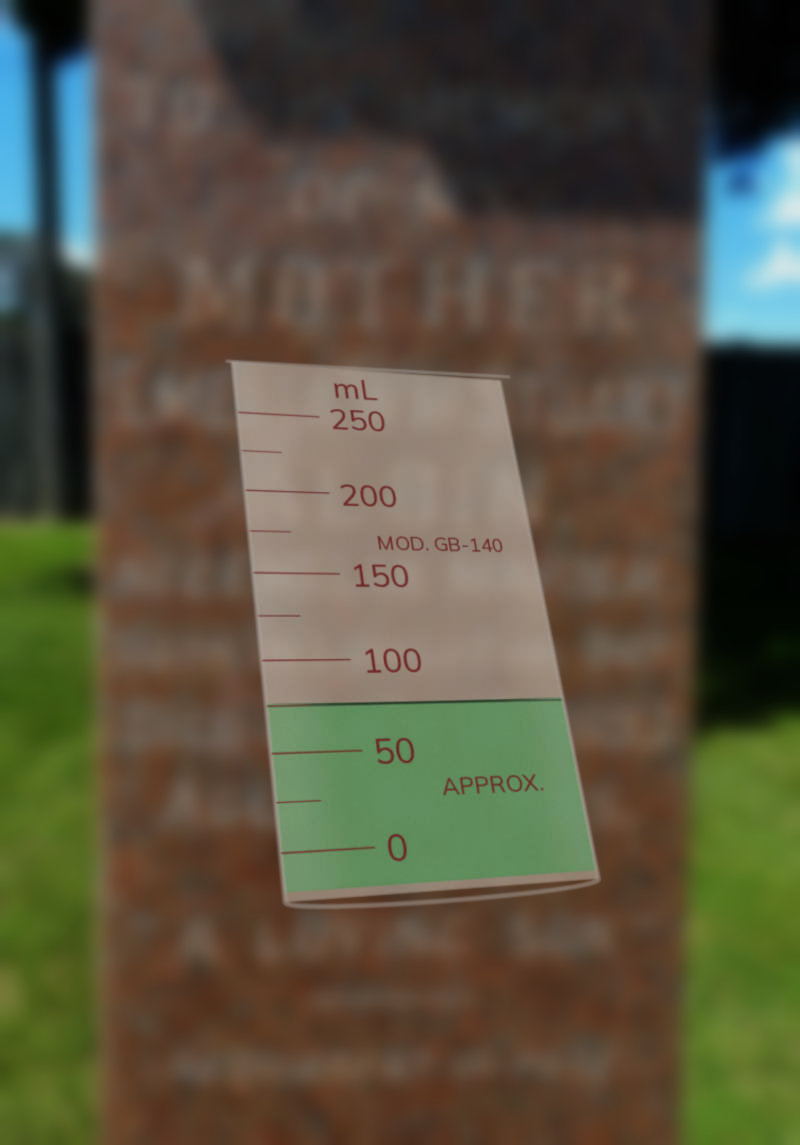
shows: 75 mL
